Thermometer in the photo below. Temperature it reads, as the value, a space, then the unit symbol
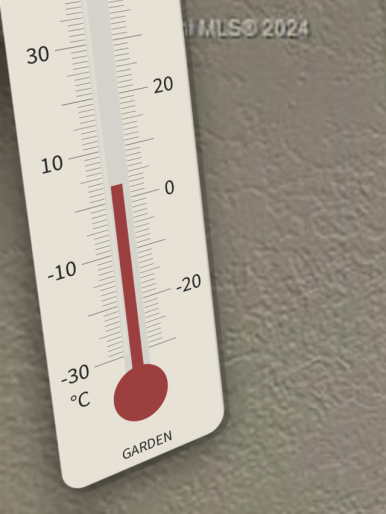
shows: 3 °C
